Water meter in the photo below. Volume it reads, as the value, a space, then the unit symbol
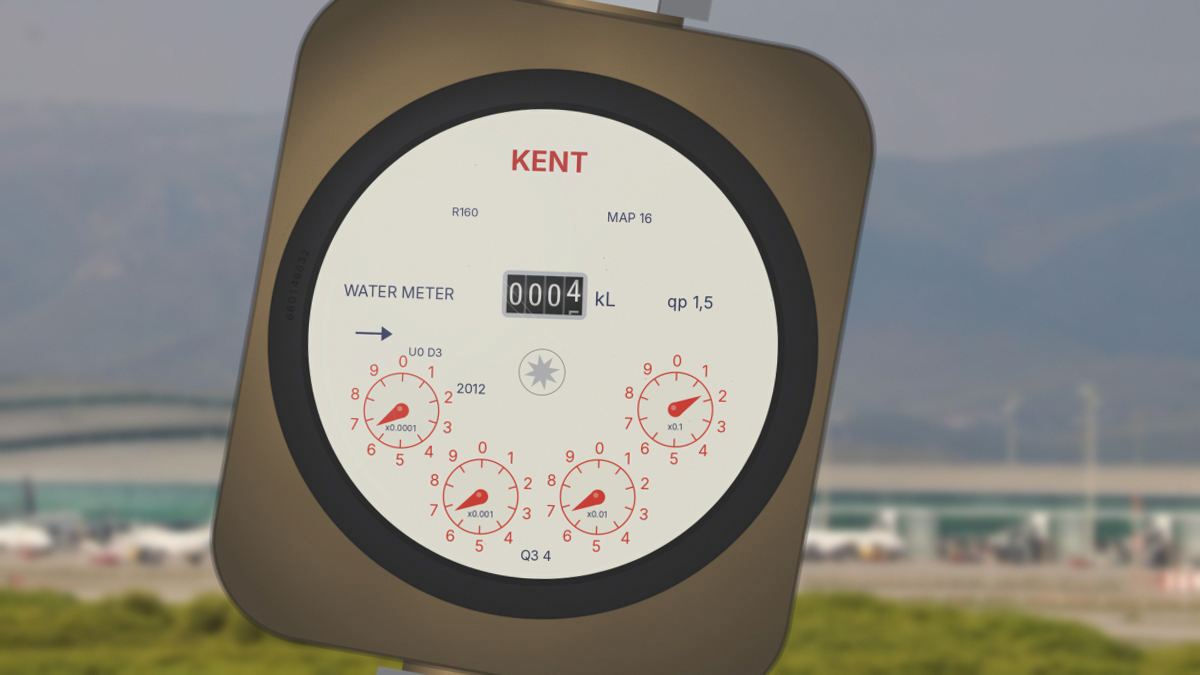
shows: 4.1666 kL
